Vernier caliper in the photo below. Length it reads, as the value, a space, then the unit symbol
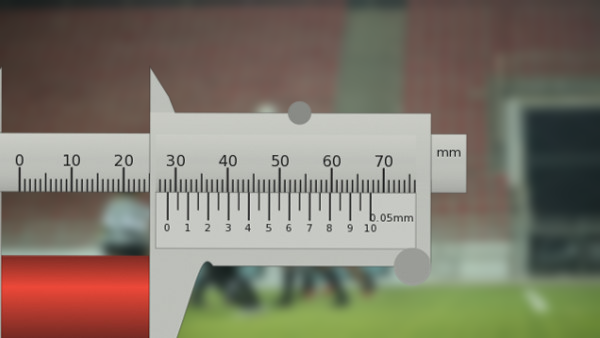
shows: 28.5 mm
